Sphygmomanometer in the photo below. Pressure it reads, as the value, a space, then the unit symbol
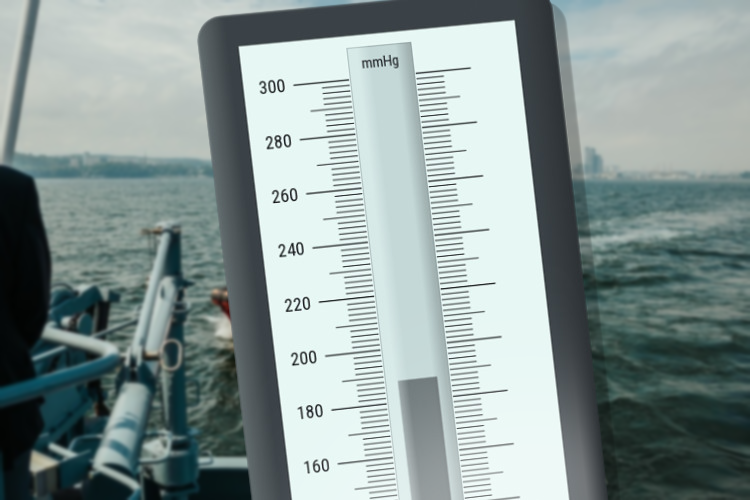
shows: 188 mmHg
